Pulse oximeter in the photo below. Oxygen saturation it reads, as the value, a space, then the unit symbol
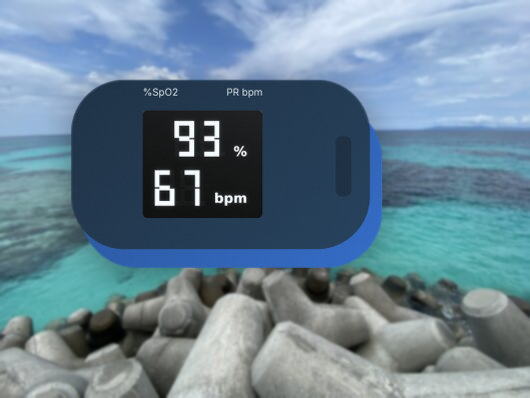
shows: 93 %
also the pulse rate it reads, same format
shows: 67 bpm
